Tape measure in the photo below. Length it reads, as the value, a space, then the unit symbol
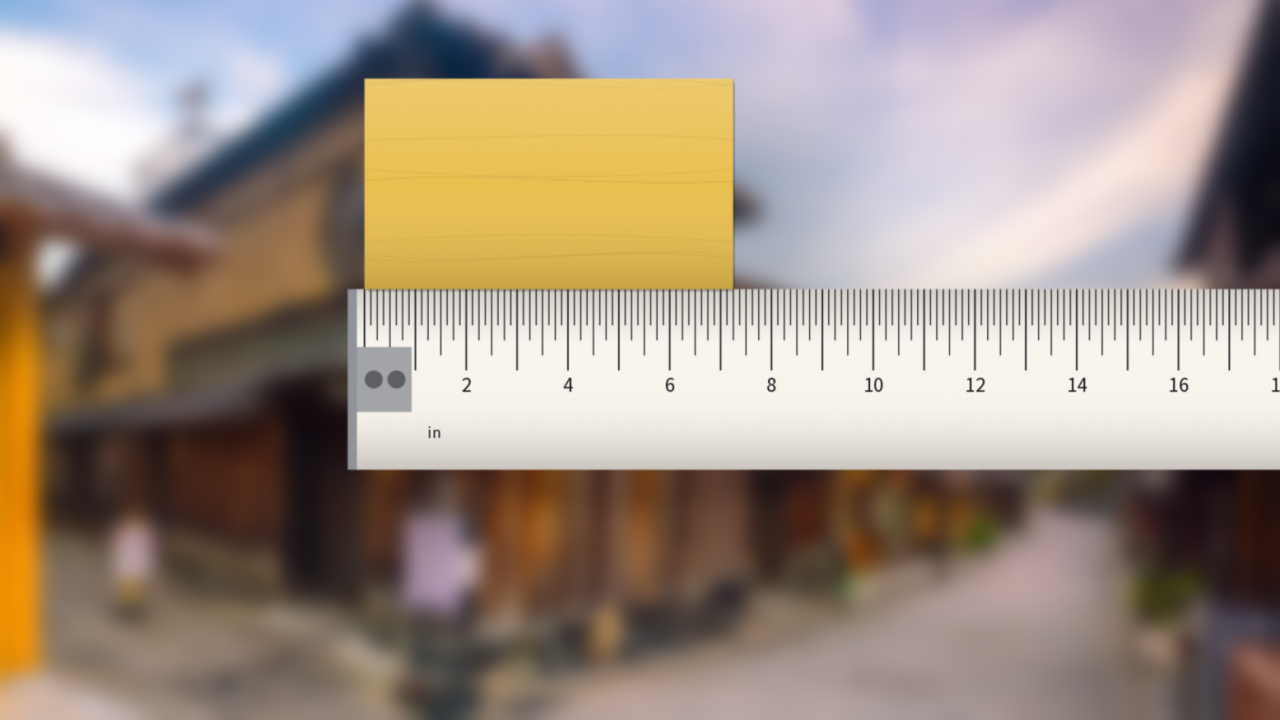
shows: 7.25 in
